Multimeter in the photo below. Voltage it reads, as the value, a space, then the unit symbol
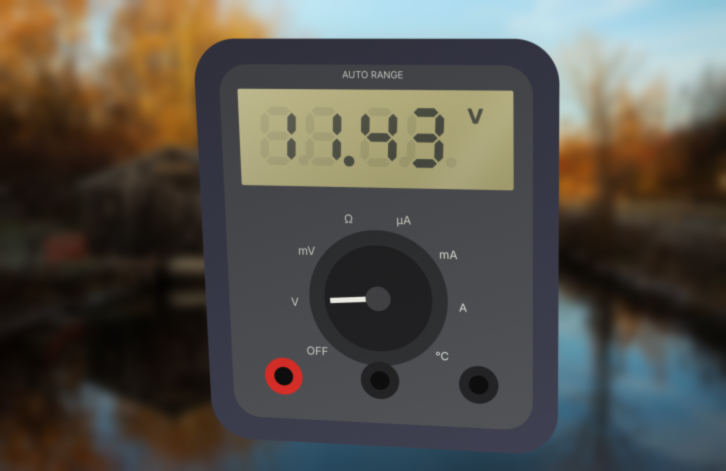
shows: 11.43 V
